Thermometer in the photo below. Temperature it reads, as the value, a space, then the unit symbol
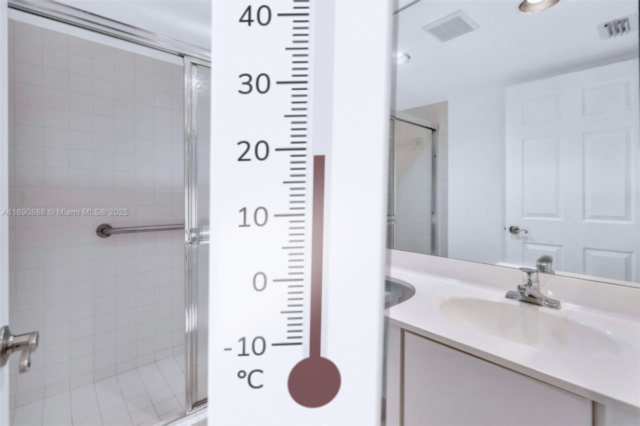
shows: 19 °C
